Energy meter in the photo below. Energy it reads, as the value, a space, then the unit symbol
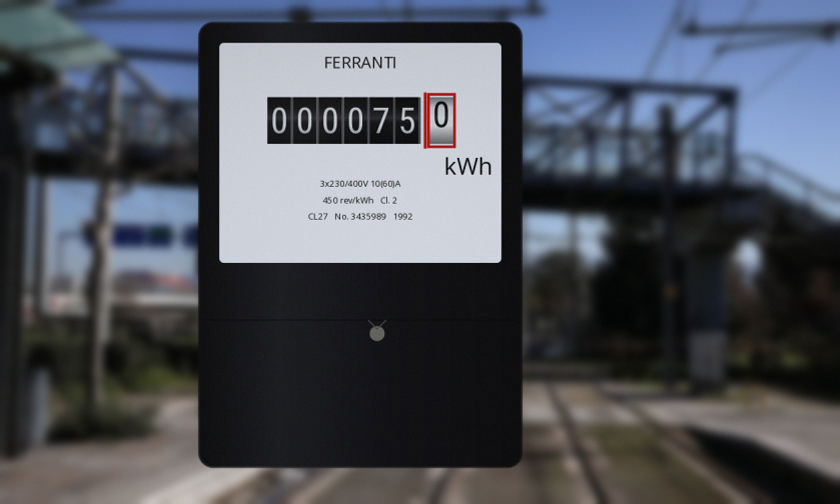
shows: 75.0 kWh
